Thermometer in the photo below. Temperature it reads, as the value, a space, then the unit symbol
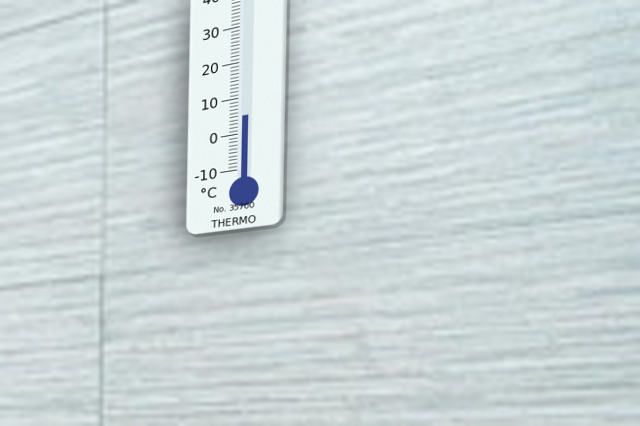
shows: 5 °C
